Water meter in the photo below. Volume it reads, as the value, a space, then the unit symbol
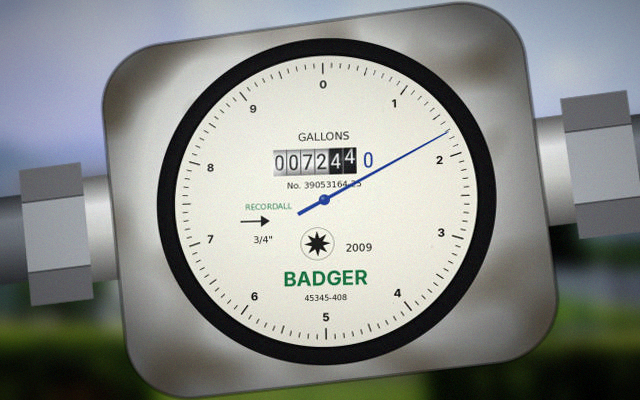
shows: 72441.7 gal
